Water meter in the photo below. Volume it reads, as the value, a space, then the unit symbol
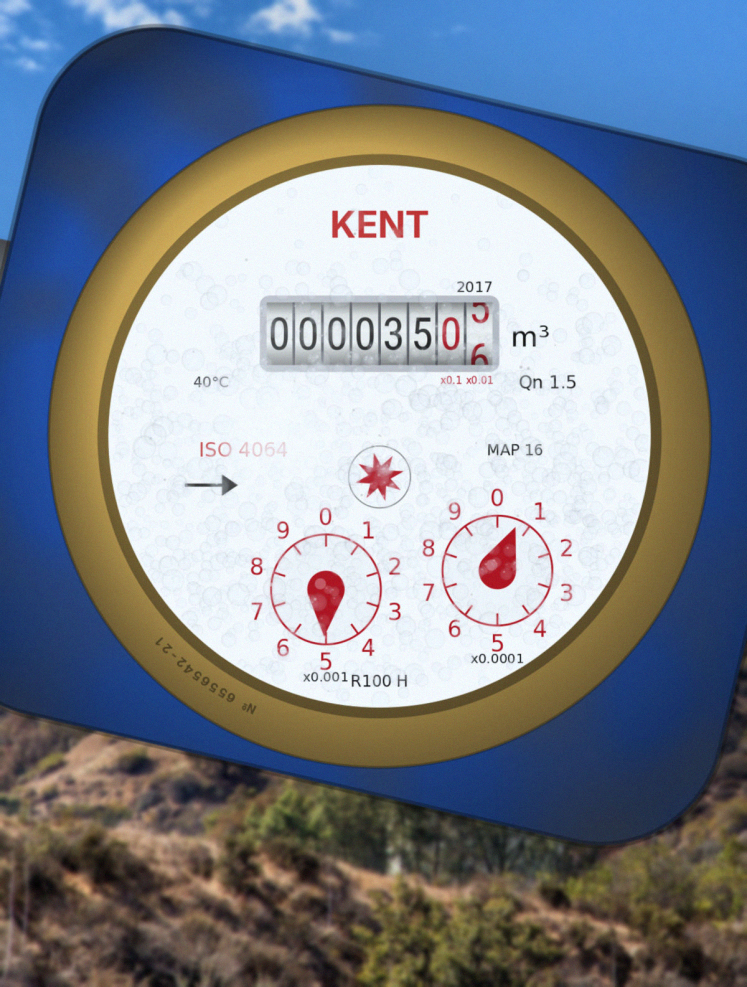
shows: 35.0550 m³
